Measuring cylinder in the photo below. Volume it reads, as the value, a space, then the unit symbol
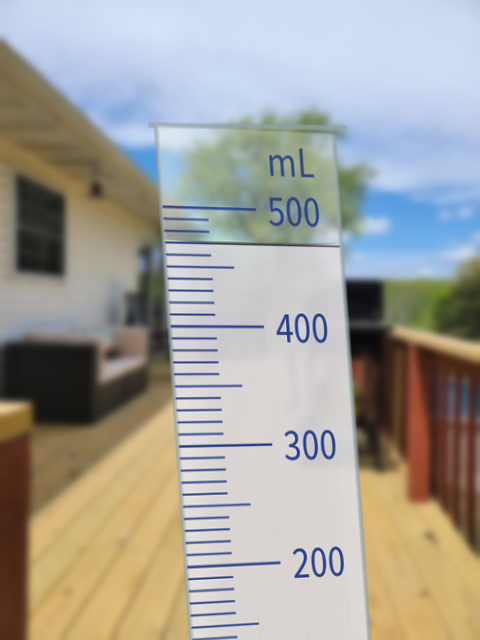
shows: 470 mL
